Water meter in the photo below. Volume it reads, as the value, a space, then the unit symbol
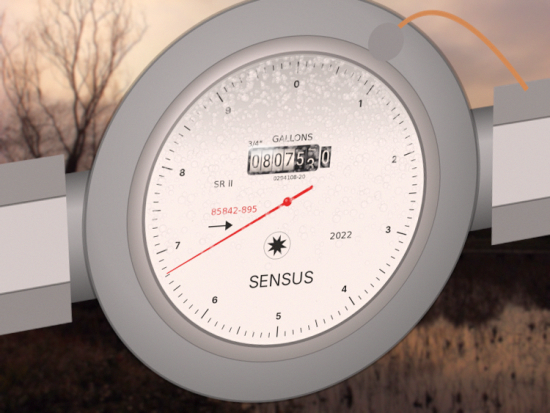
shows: 807526.7 gal
